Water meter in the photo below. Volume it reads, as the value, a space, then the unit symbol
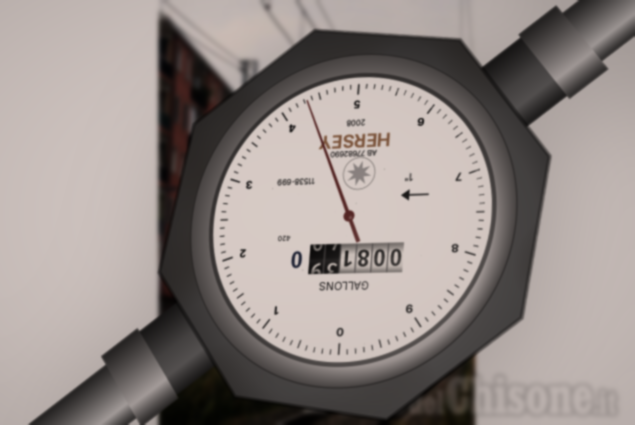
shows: 81394.3 gal
